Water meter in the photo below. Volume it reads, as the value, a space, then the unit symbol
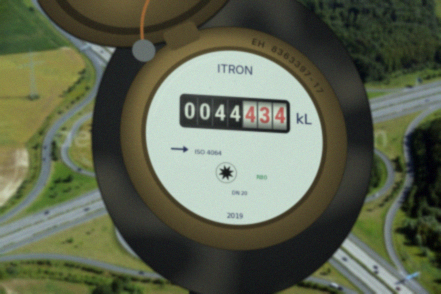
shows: 44.434 kL
